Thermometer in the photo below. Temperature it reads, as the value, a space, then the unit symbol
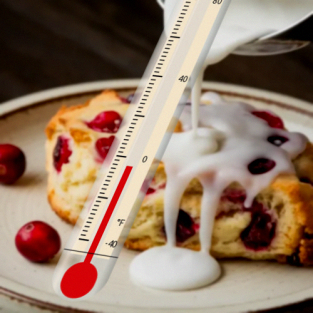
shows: -4 °F
